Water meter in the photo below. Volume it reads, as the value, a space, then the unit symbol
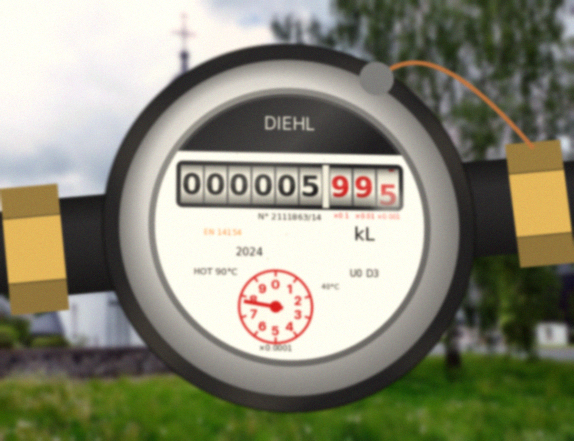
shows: 5.9947 kL
